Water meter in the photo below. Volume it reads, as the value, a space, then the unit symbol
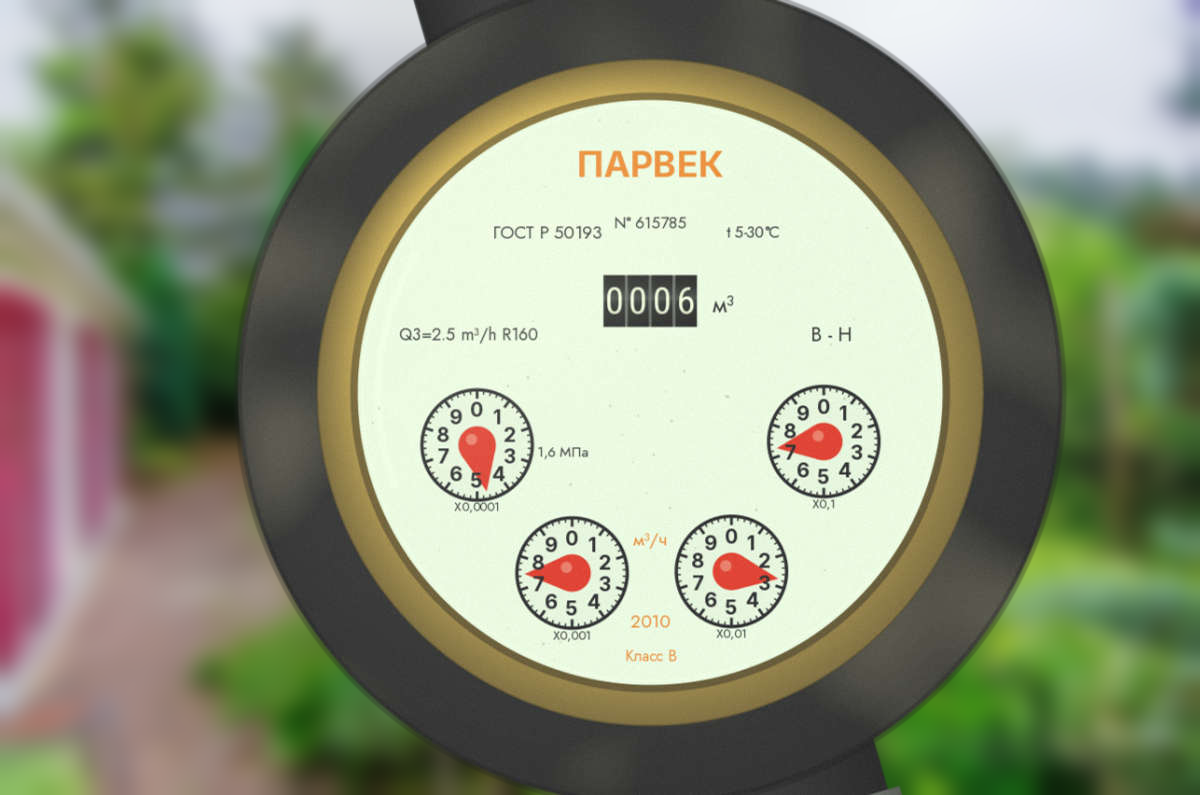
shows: 6.7274 m³
